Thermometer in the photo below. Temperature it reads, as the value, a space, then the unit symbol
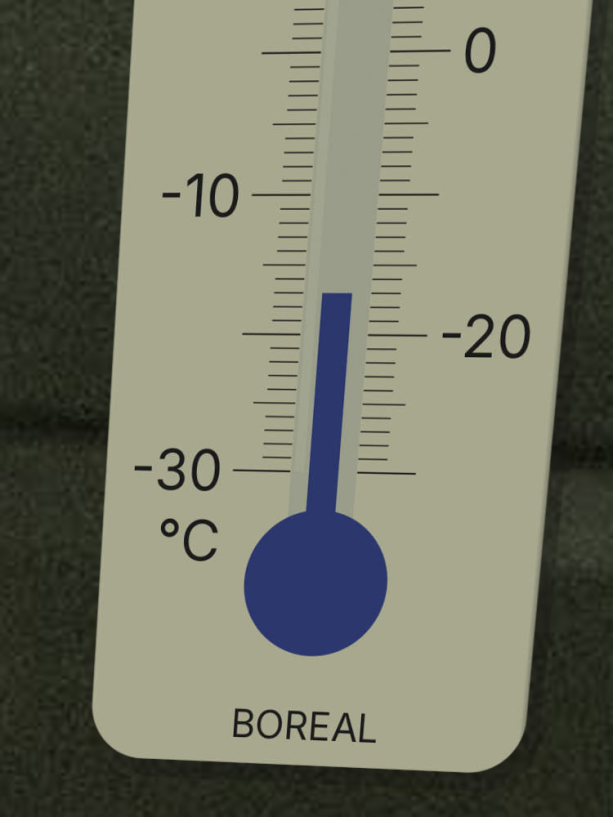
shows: -17 °C
